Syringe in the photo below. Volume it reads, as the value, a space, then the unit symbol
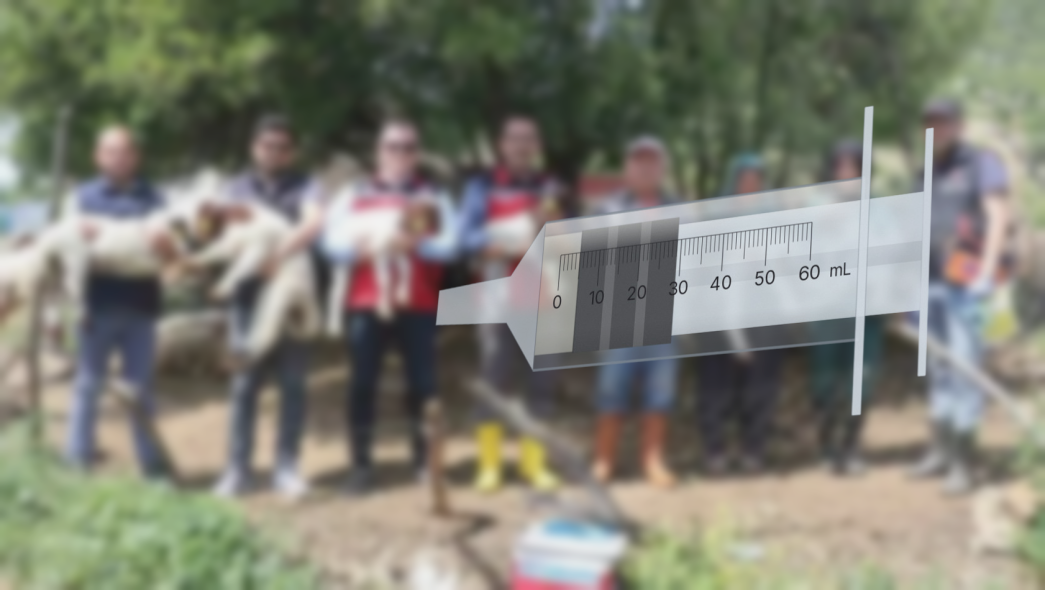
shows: 5 mL
